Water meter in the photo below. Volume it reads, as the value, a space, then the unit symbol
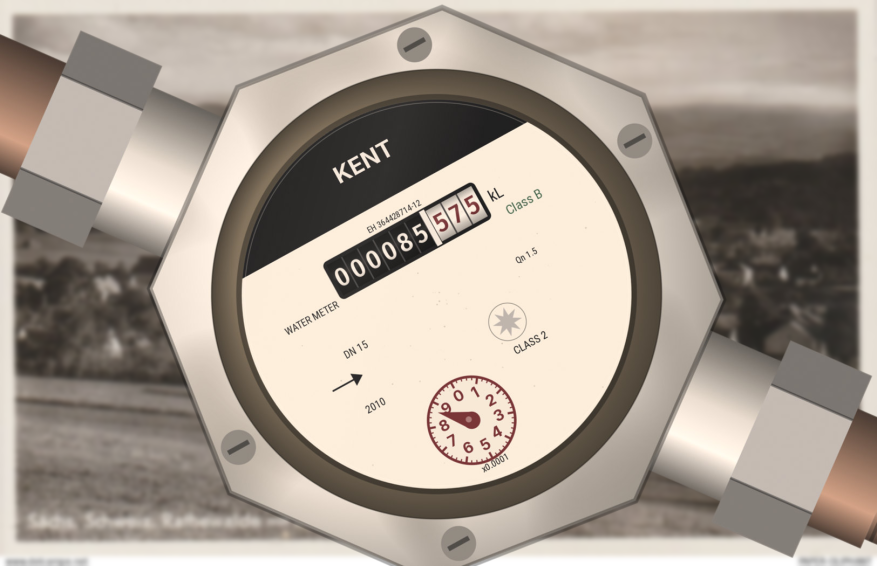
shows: 85.5758 kL
